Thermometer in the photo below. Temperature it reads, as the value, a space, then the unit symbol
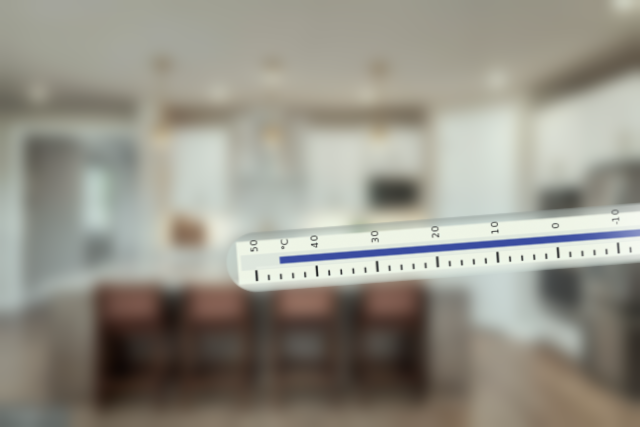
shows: 46 °C
